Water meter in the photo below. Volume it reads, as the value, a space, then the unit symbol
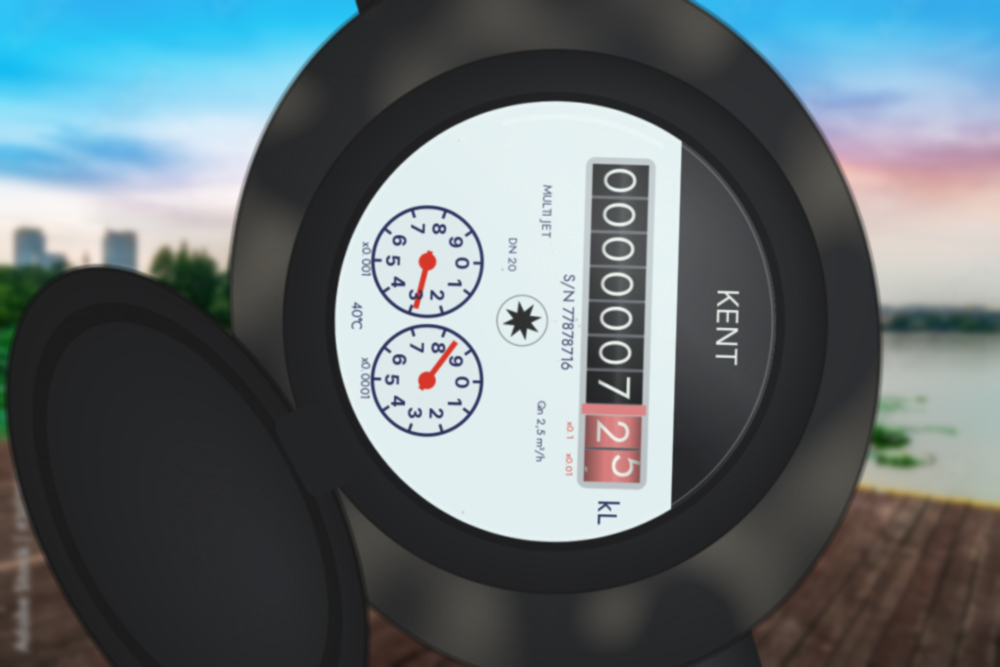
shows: 7.2528 kL
